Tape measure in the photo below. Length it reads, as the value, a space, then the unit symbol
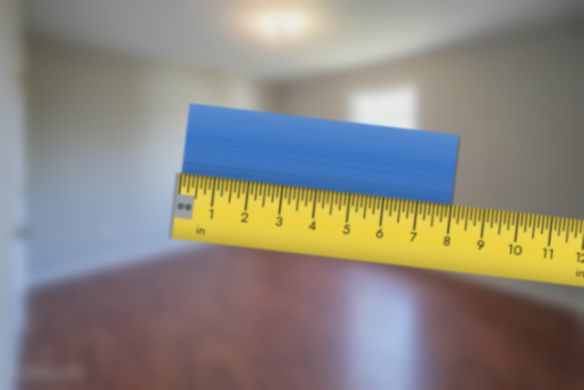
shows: 8 in
